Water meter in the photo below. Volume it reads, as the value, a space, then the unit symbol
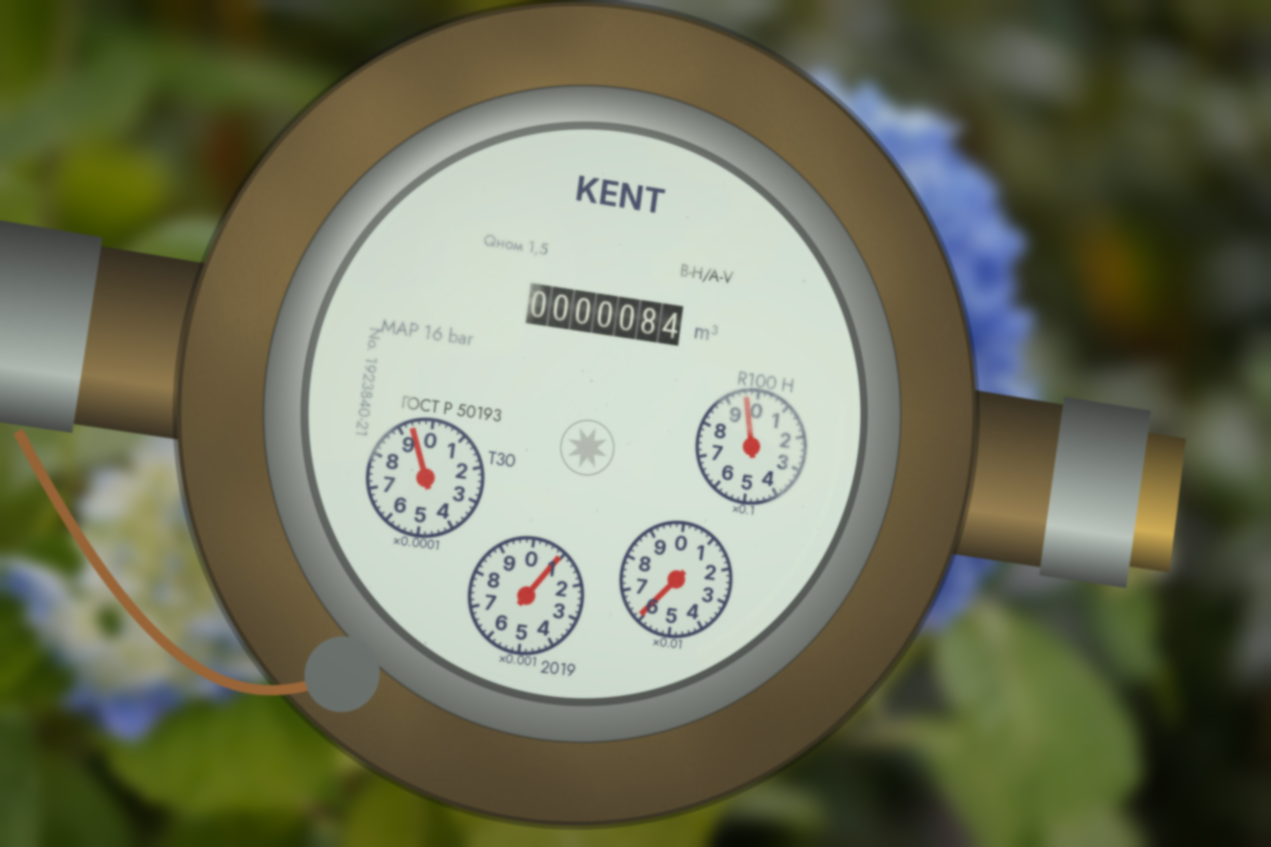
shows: 83.9609 m³
